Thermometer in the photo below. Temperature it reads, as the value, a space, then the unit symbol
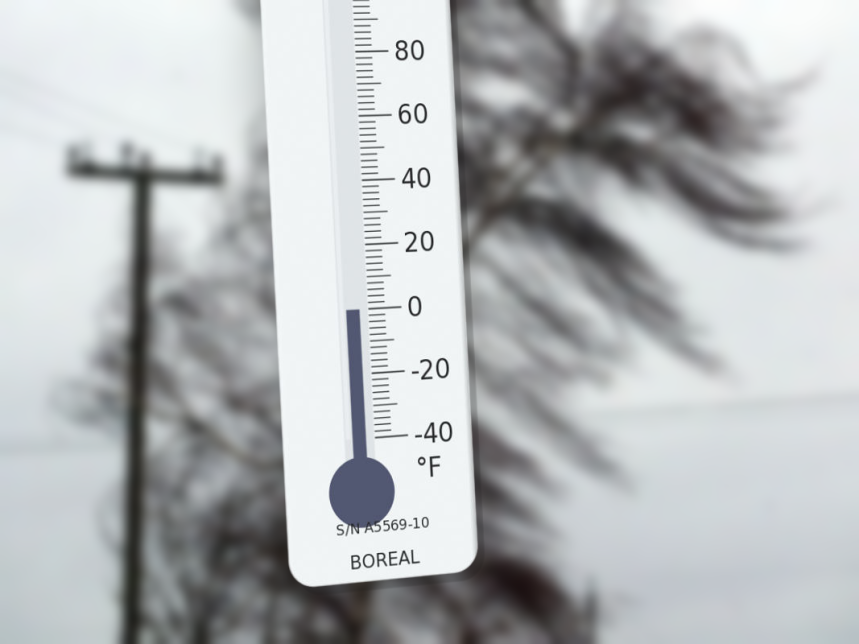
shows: 0 °F
